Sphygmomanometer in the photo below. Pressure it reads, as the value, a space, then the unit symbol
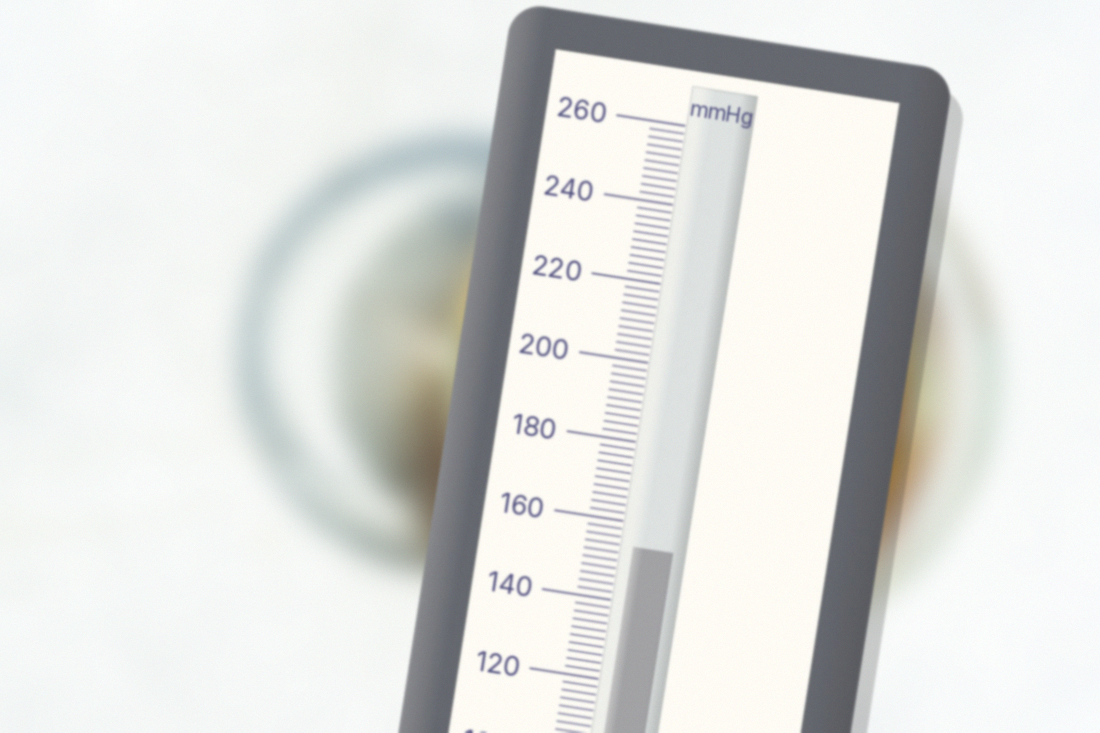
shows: 154 mmHg
